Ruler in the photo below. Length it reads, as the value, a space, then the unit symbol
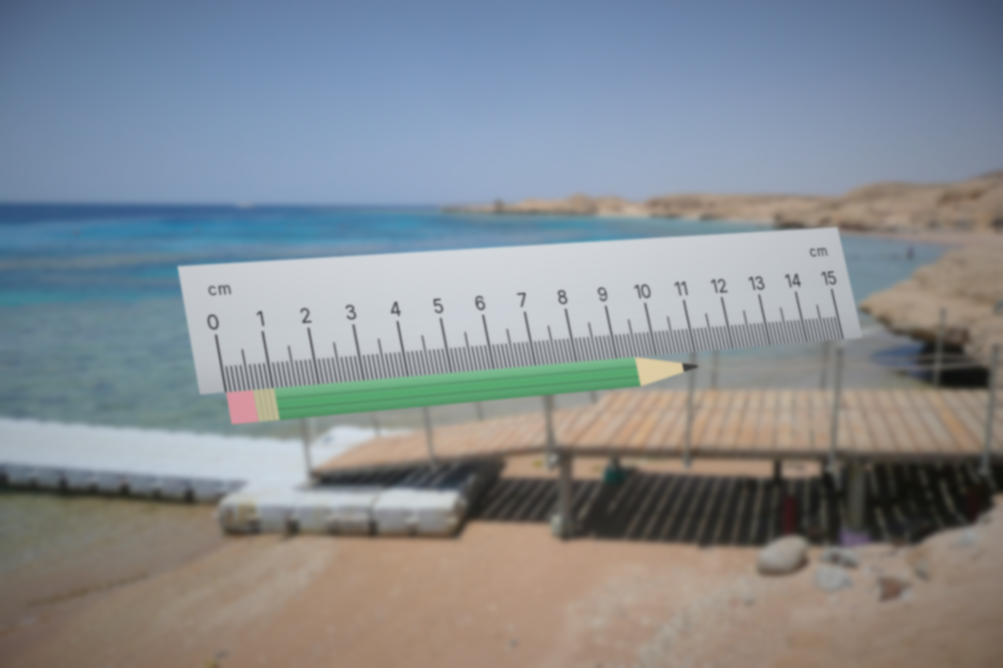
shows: 11 cm
